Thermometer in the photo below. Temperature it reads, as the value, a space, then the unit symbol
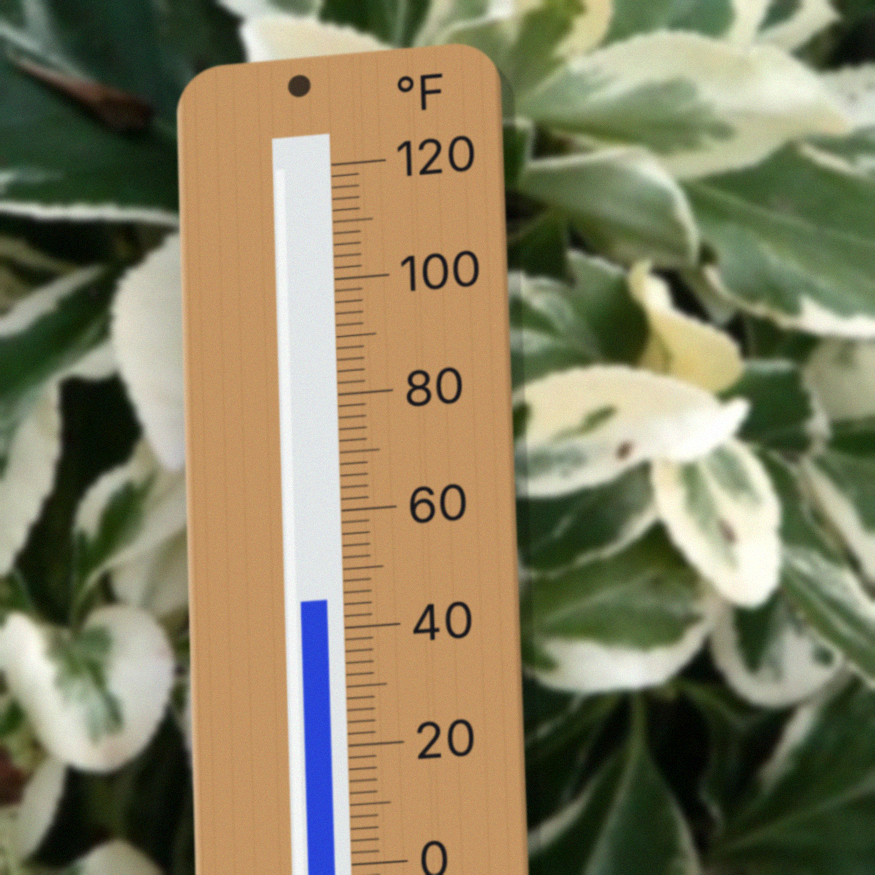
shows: 45 °F
